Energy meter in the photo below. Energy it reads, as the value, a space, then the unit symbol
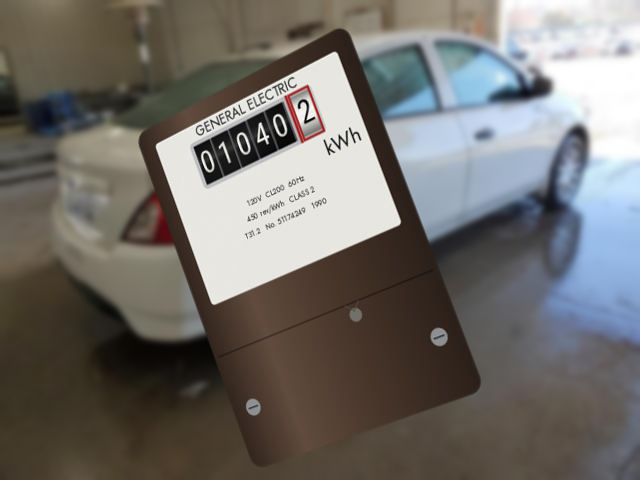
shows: 1040.2 kWh
